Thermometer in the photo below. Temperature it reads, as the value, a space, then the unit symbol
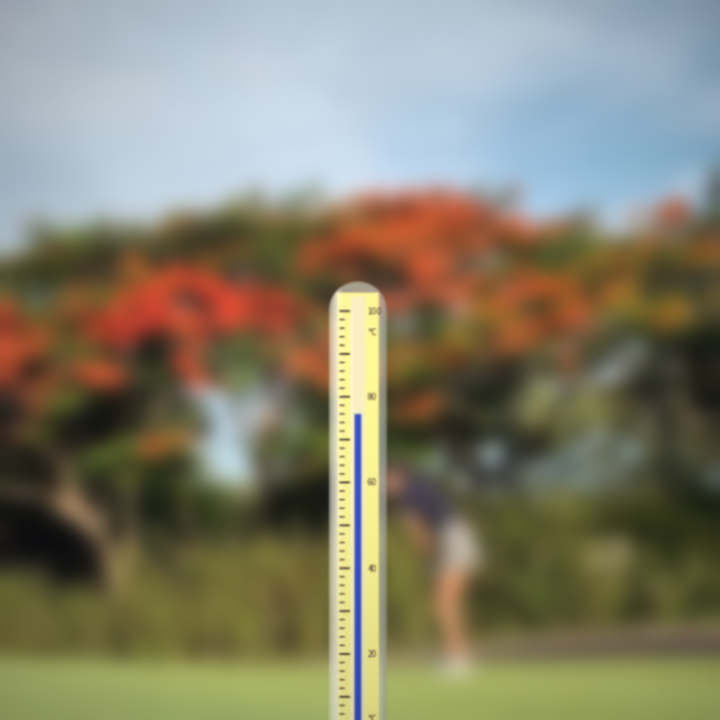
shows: 76 °C
